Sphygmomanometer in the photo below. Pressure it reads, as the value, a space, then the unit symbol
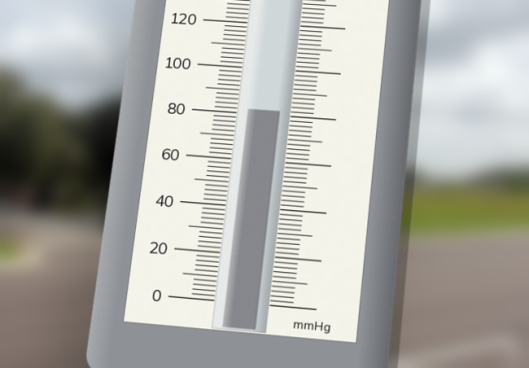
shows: 82 mmHg
